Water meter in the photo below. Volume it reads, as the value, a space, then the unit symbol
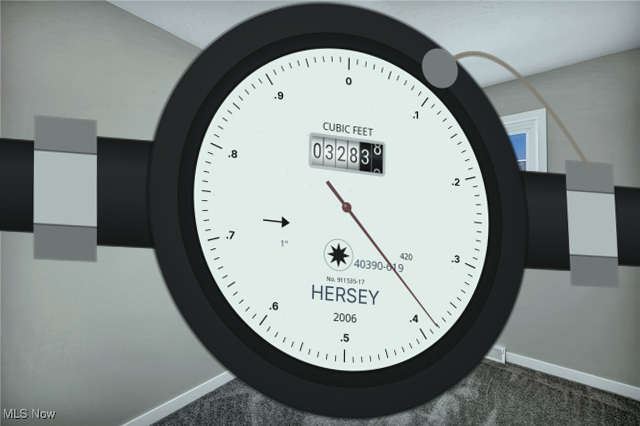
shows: 32838.38 ft³
